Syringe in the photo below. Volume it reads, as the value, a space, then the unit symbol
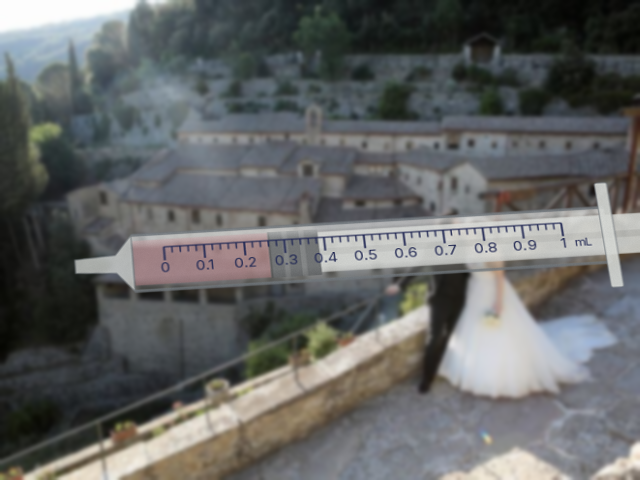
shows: 0.26 mL
